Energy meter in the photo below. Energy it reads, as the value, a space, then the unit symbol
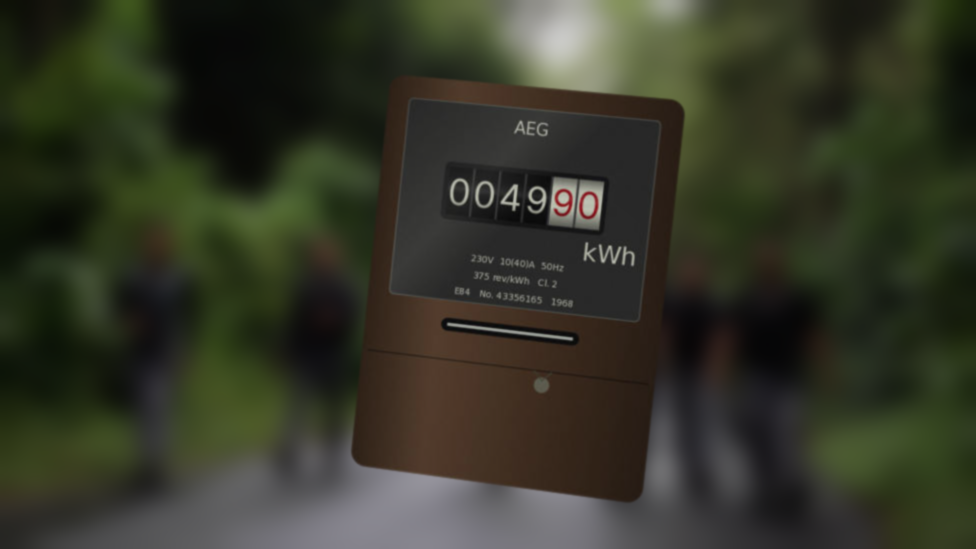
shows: 49.90 kWh
